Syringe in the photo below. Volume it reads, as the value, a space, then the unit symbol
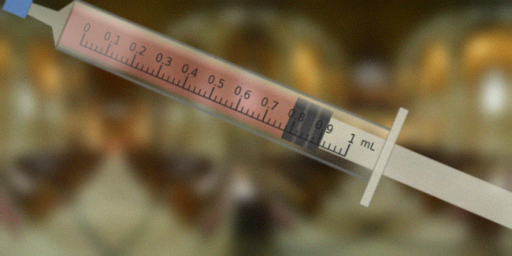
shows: 0.78 mL
